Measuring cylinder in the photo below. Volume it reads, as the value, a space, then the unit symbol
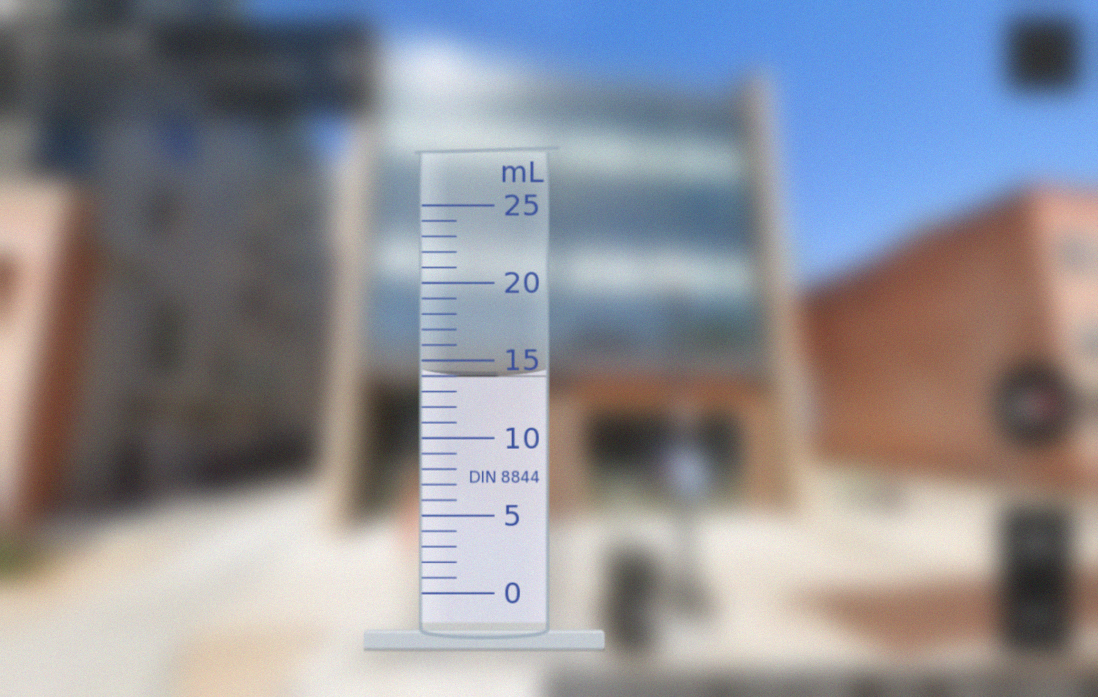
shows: 14 mL
